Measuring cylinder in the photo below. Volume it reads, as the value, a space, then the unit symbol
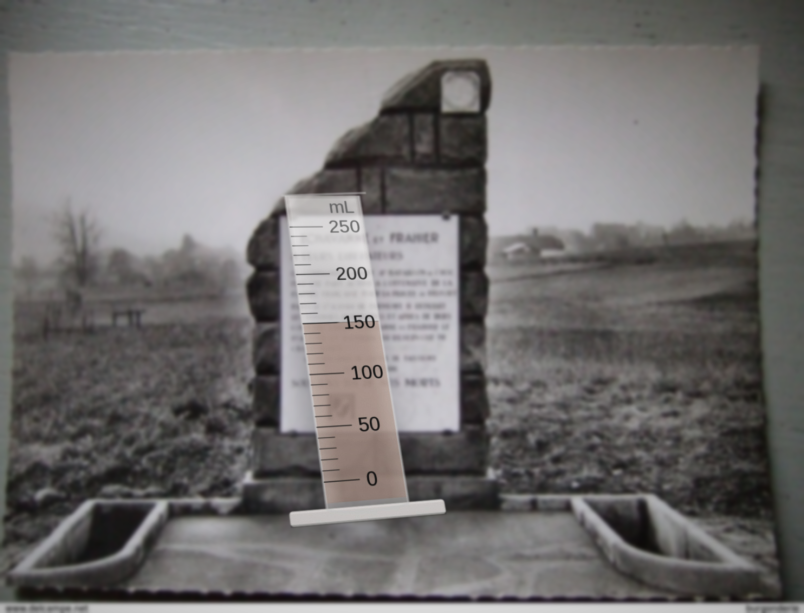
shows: 150 mL
